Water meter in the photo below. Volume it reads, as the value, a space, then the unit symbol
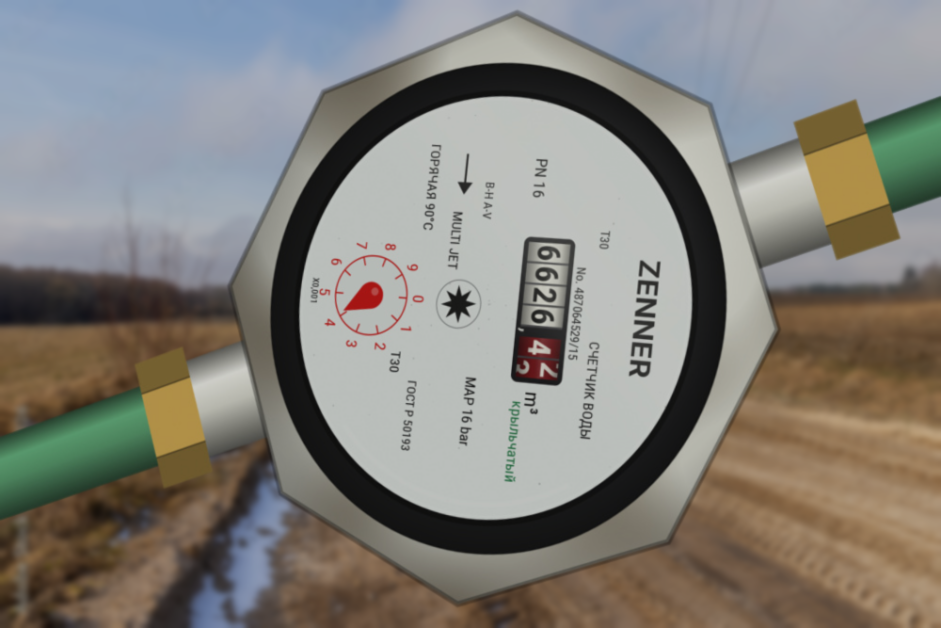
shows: 6626.424 m³
